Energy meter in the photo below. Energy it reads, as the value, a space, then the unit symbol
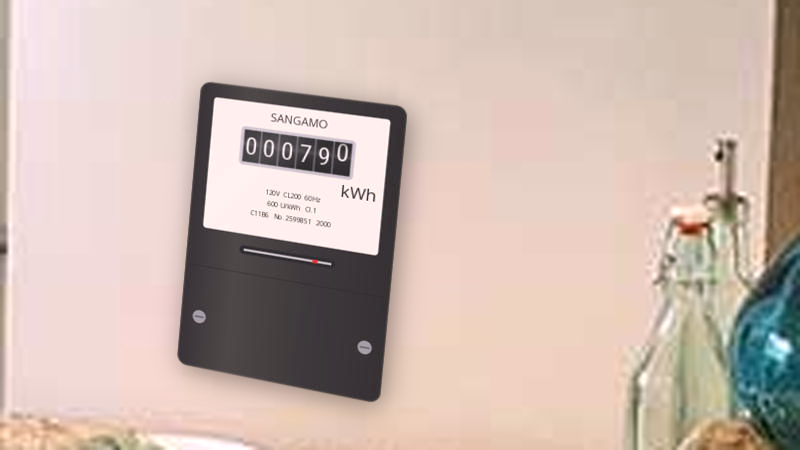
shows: 790 kWh
